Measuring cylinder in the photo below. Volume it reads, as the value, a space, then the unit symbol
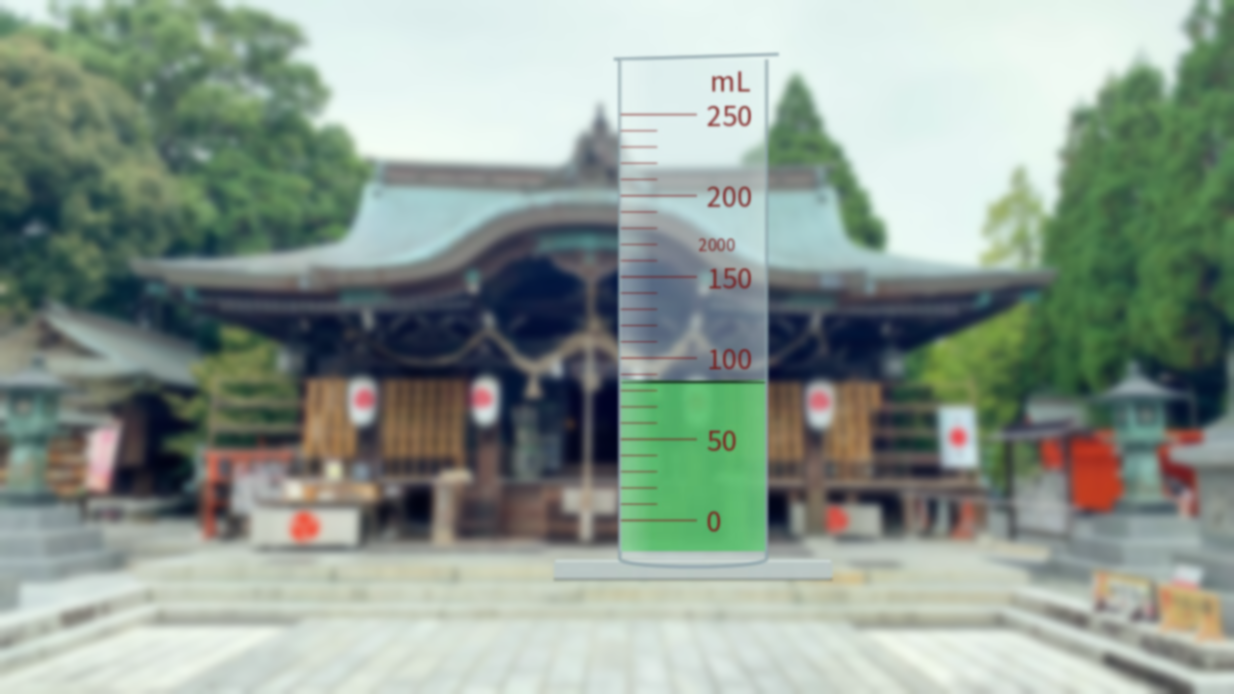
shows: 85 mL
